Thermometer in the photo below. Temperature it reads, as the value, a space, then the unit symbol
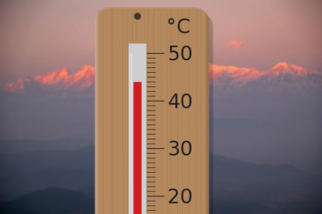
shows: 44 °C
